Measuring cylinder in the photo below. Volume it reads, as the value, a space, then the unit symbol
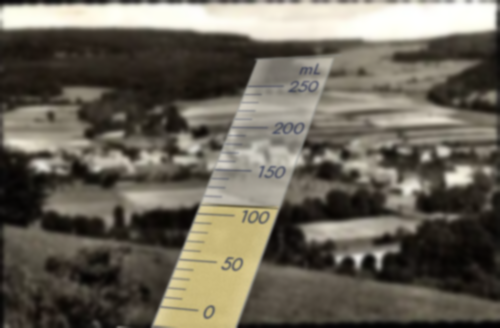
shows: 110 mL
